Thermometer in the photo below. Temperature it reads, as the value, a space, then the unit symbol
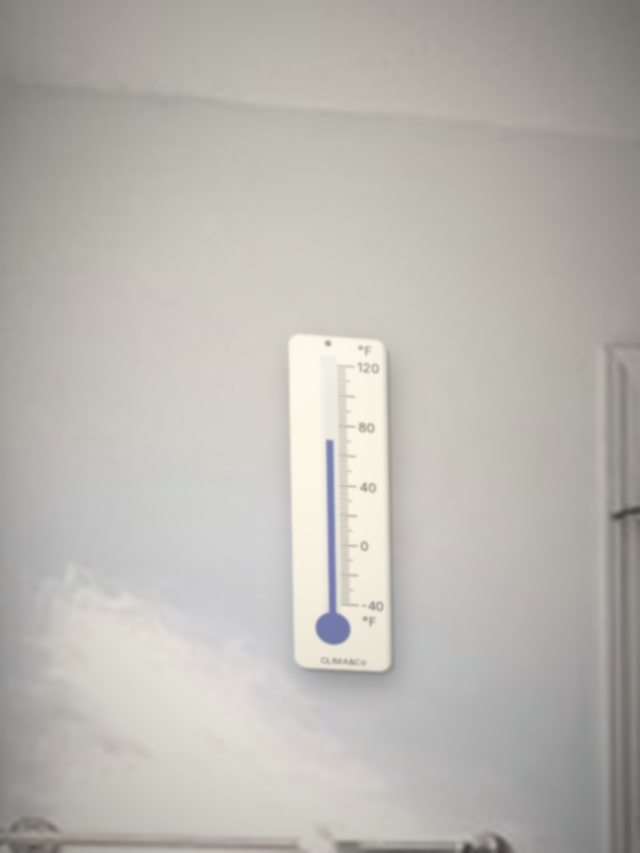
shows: 70 °F
